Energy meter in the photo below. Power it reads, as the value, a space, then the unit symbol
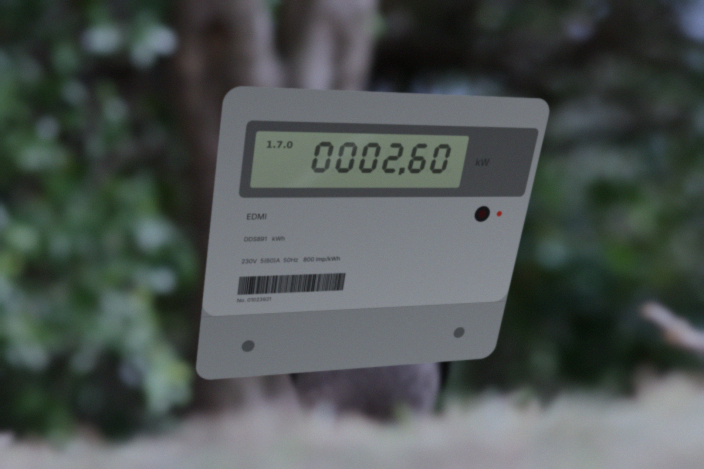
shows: 2.60 kW
